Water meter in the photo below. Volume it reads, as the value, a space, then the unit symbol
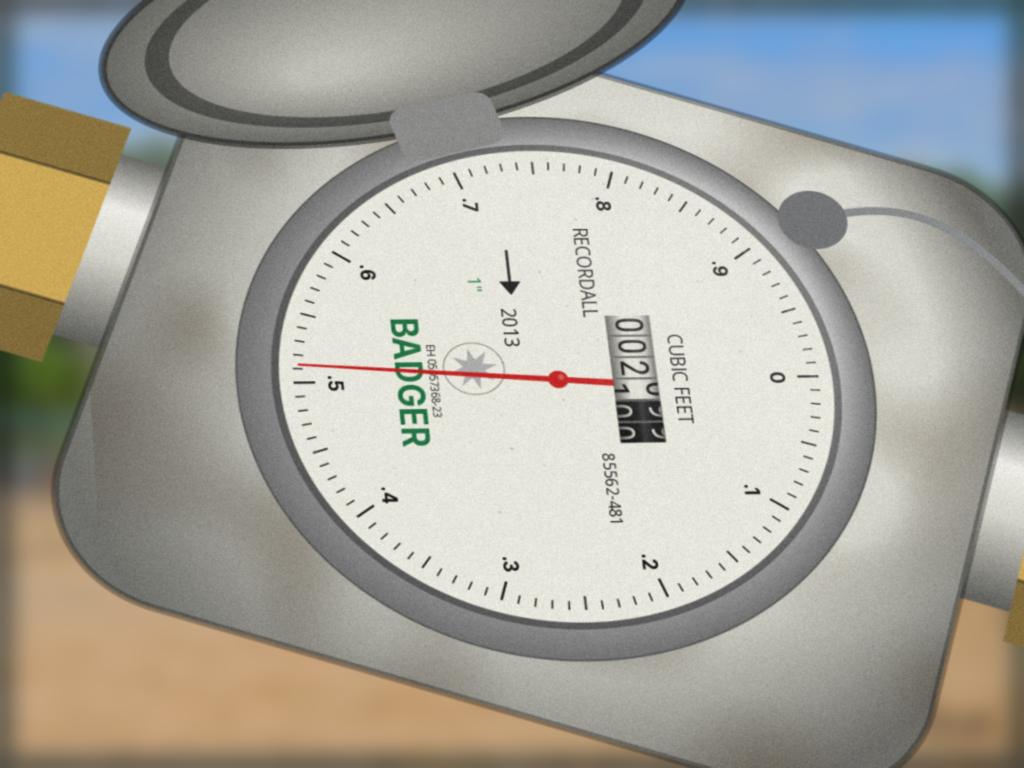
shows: 2099.51 ft³
